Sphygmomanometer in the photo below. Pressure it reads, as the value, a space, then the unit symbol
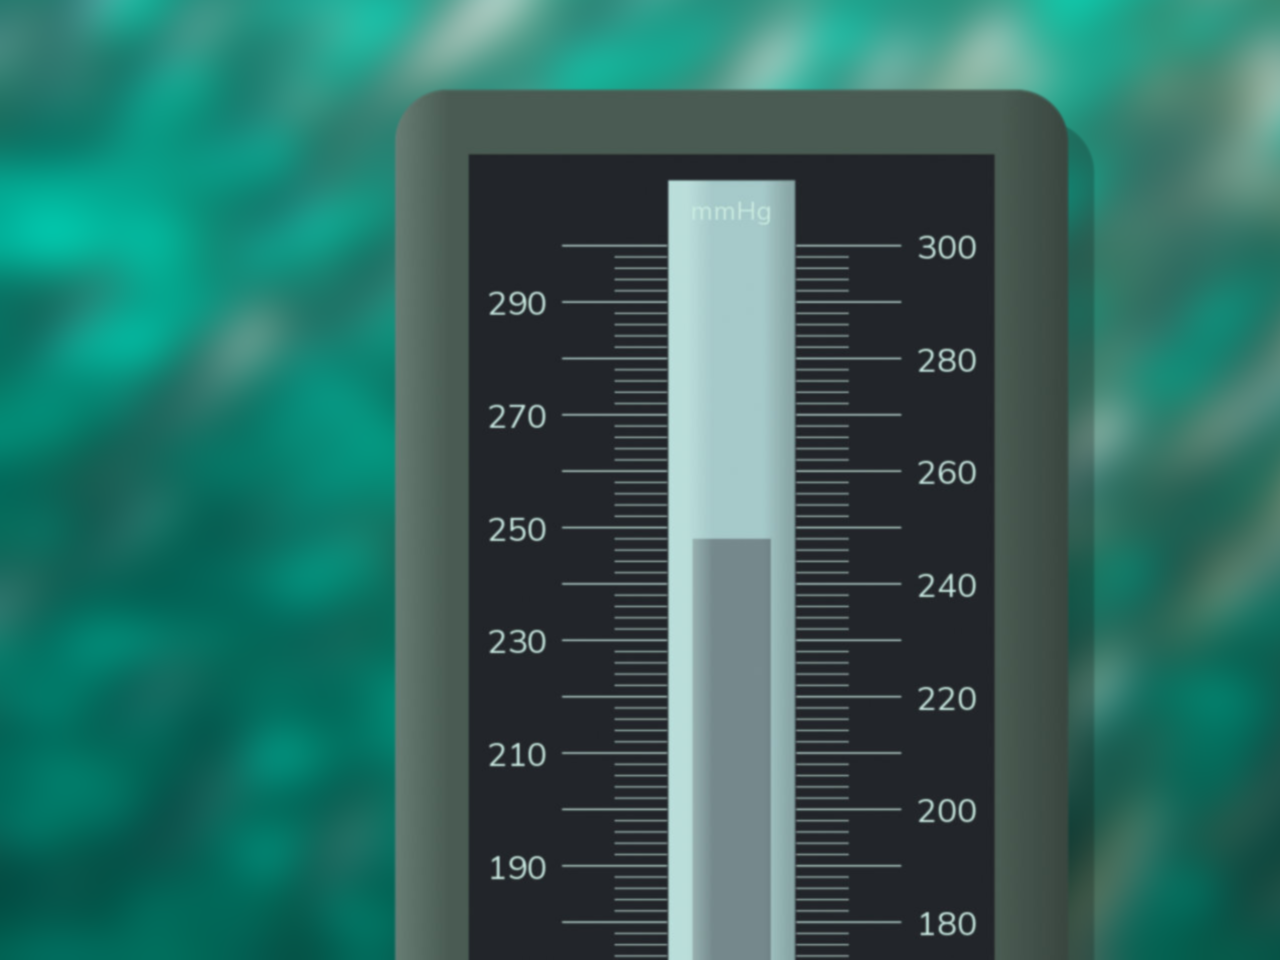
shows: 248 mmHg
